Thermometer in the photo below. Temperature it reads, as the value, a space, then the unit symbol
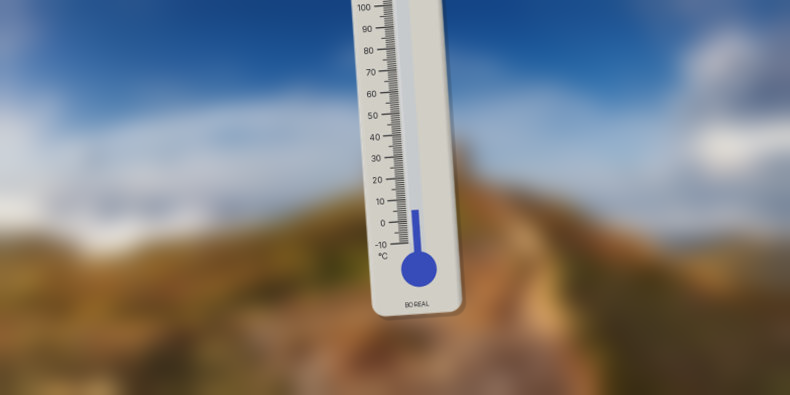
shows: 5 °C
